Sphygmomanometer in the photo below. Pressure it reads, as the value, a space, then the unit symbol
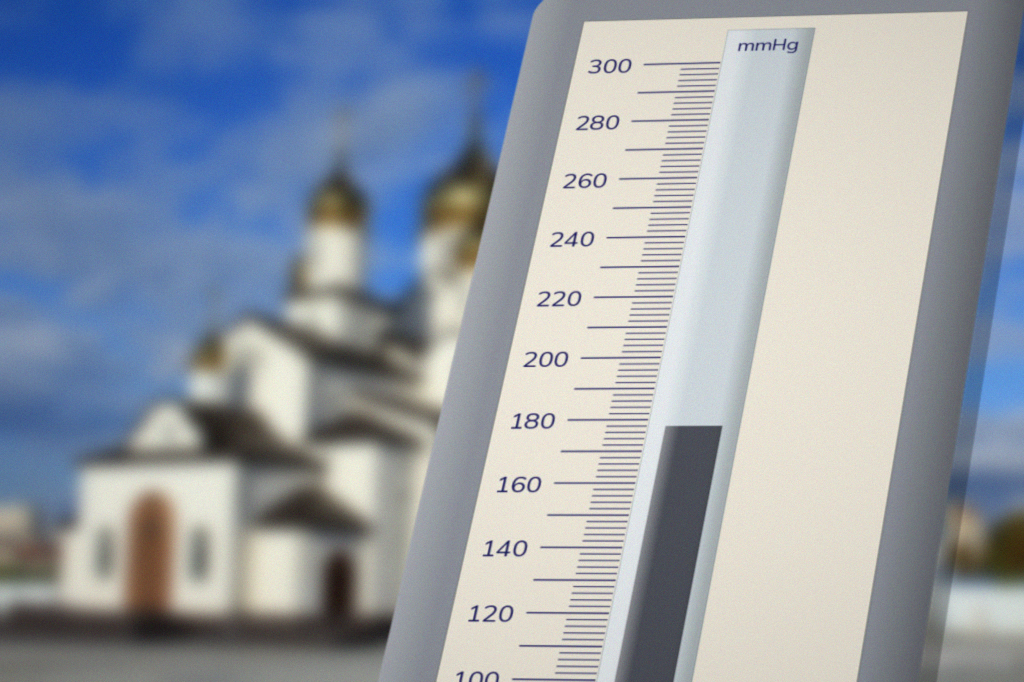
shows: 178 mmHg
